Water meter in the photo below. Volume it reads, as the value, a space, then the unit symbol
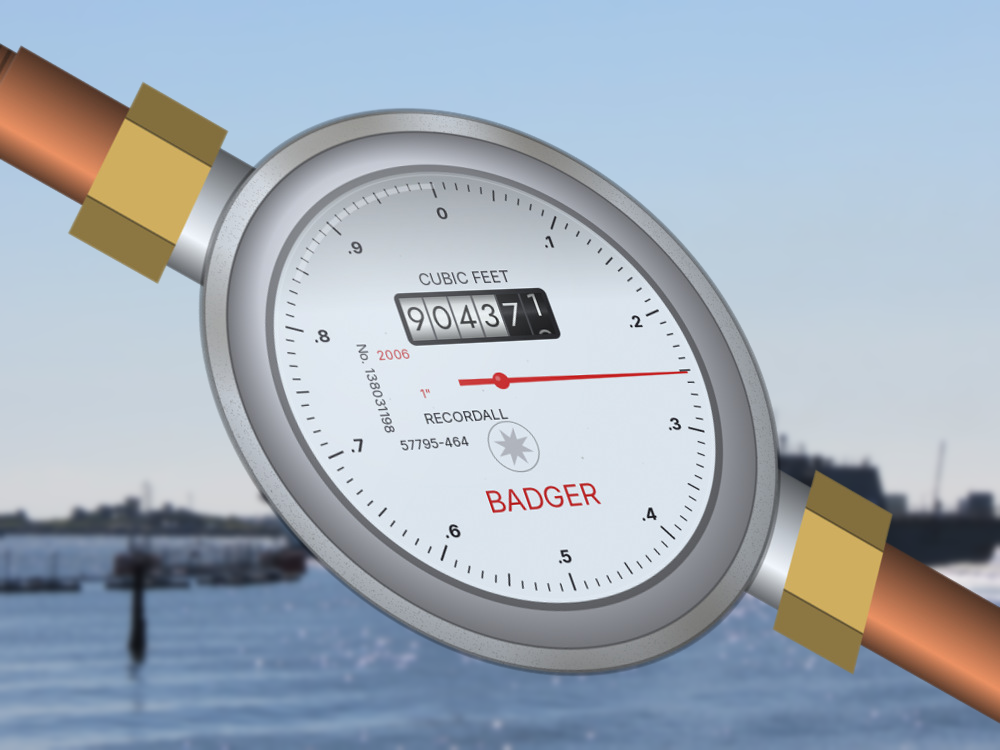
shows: 904371.25 ft³
